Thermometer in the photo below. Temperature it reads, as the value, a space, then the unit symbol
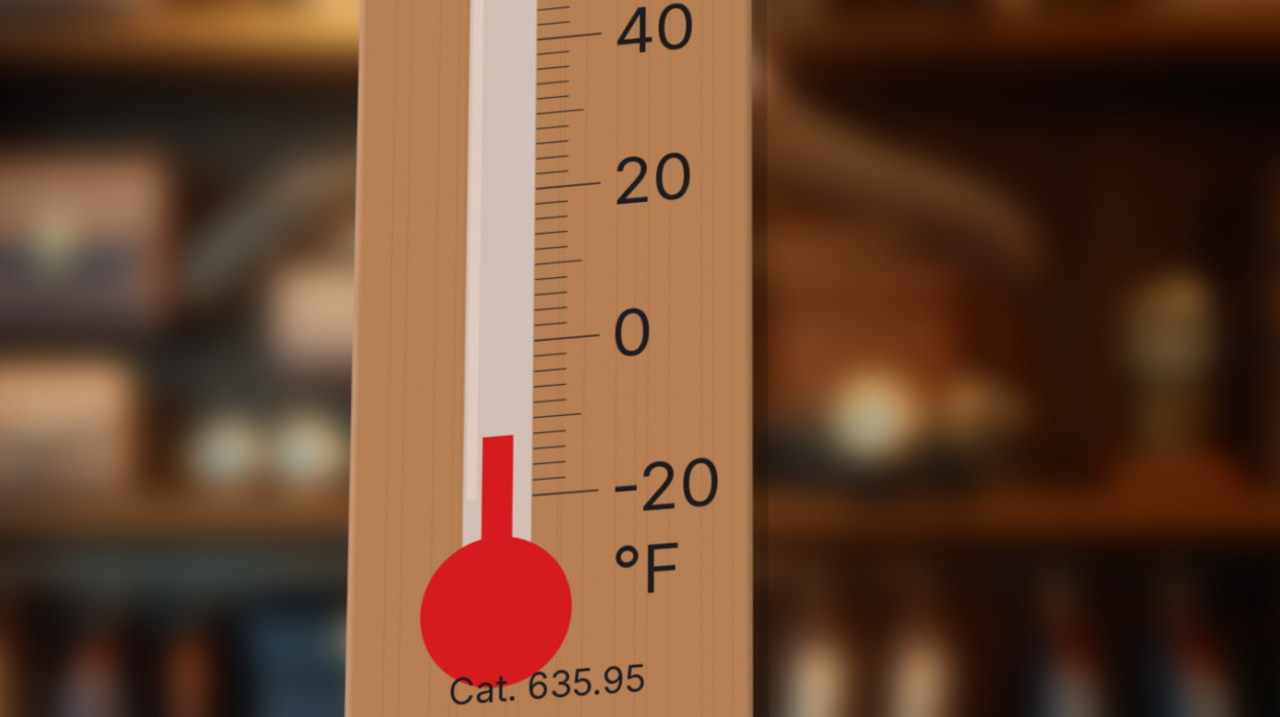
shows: -12 °F
